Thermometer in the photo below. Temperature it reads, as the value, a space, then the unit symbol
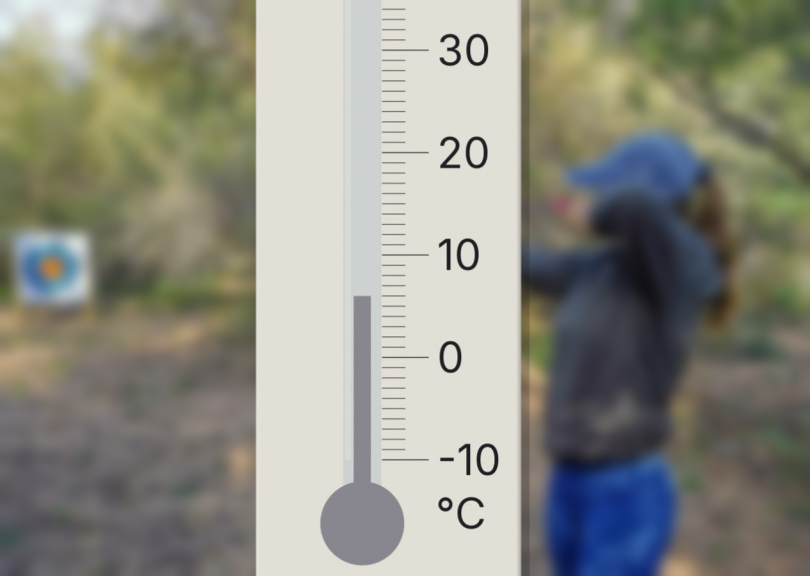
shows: 6 °C
